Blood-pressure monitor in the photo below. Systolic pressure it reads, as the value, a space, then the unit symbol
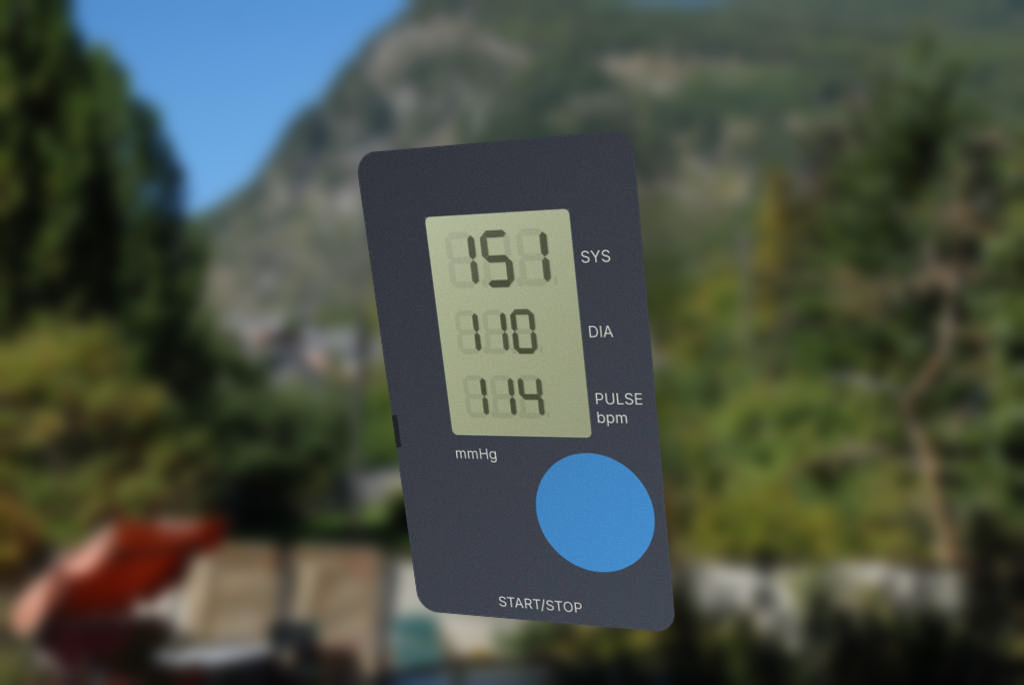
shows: 151 mmHg
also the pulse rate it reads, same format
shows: 114 bpm
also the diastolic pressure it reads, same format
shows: 110 mmHg
